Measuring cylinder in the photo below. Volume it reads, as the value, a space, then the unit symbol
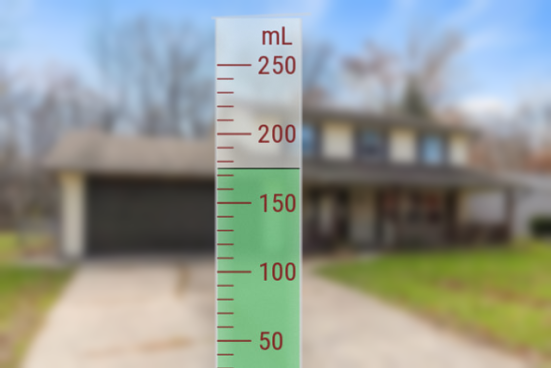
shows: 175 mL
